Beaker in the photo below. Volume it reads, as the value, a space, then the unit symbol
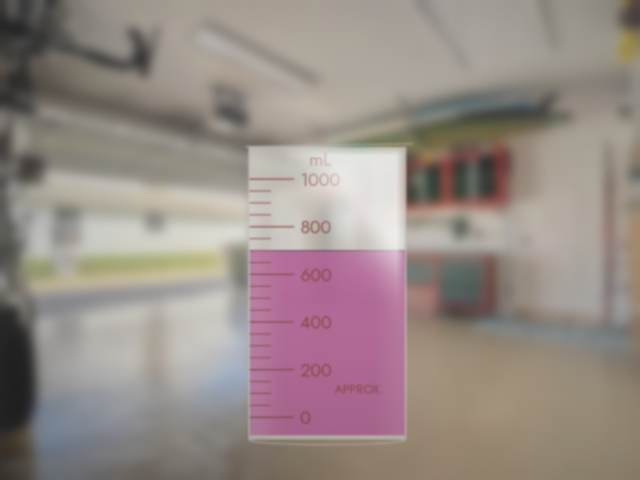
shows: 700 mL
